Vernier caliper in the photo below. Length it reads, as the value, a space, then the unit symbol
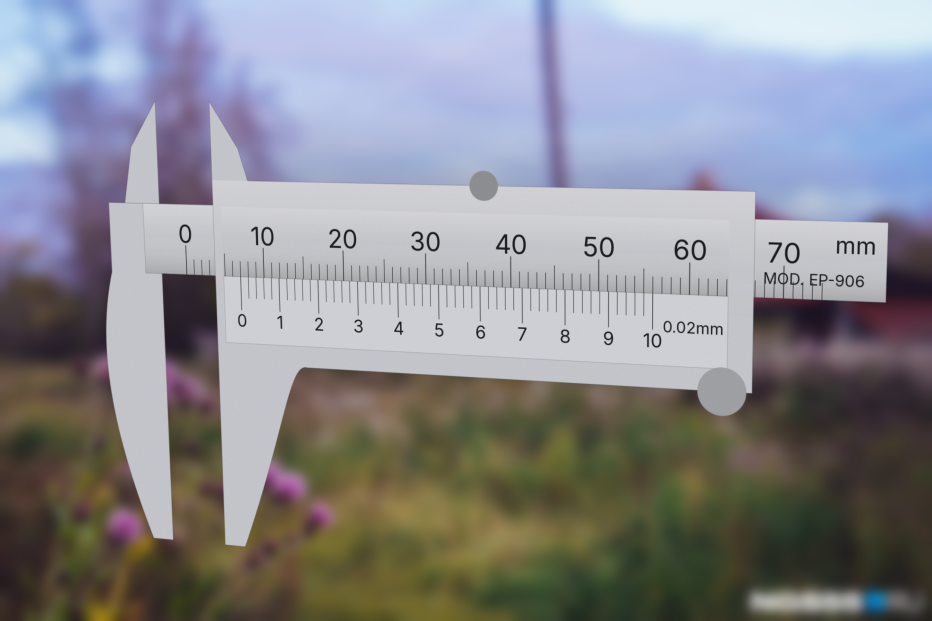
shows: 7.0 mm
